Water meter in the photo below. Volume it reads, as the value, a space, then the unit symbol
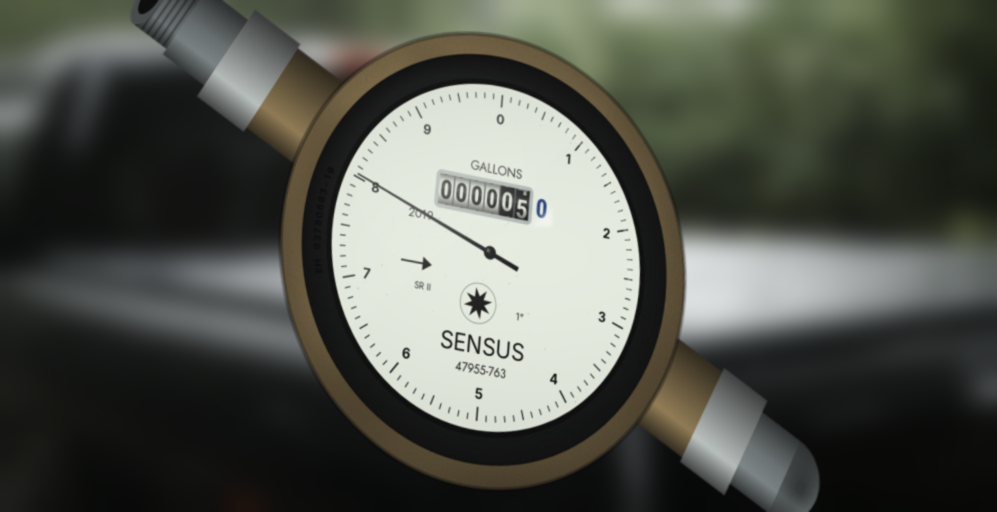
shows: 48.0 gal
